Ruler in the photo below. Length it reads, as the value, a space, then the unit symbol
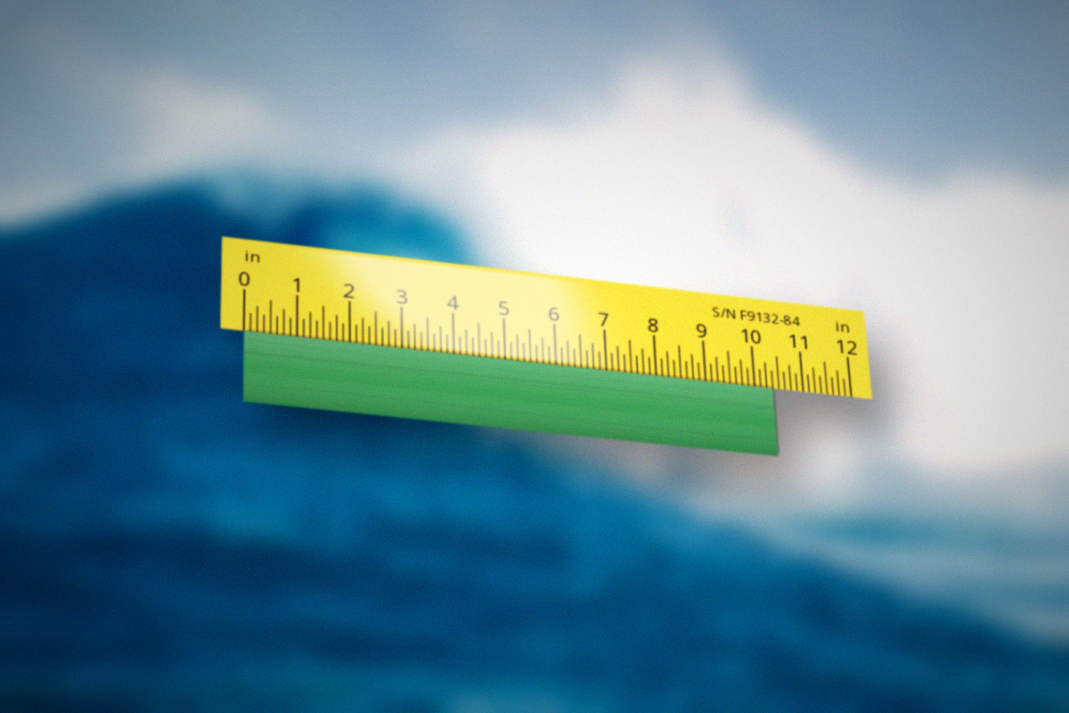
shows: 10.375 in
